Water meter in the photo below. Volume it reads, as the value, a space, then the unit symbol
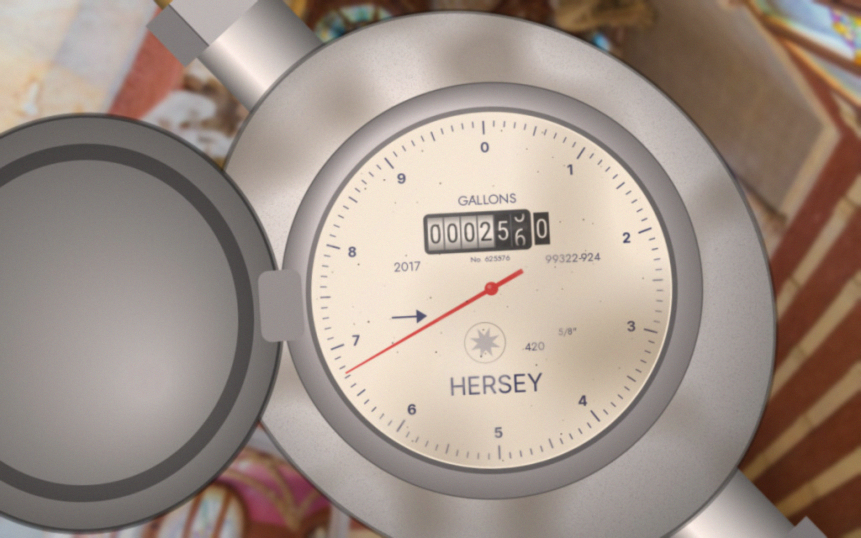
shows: 2556.7 gal
